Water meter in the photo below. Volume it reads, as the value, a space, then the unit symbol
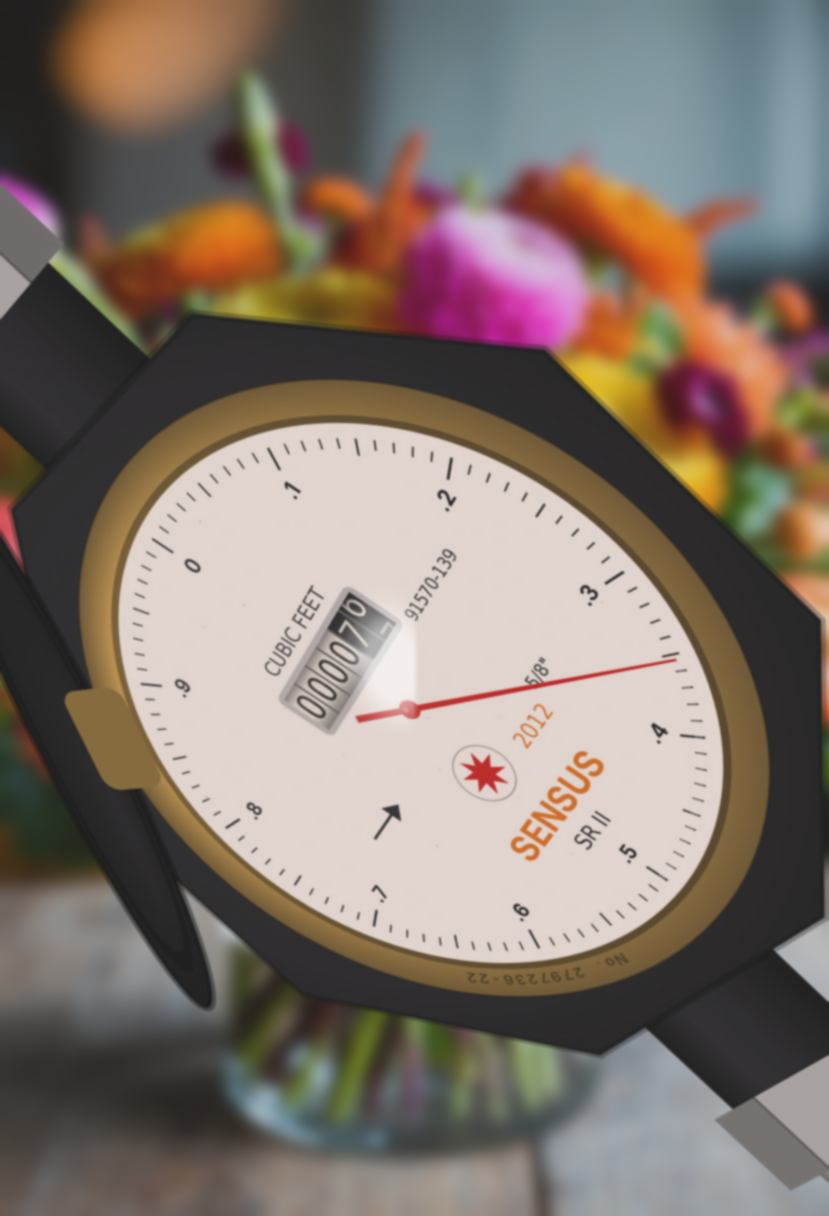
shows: 76.35 ft³
